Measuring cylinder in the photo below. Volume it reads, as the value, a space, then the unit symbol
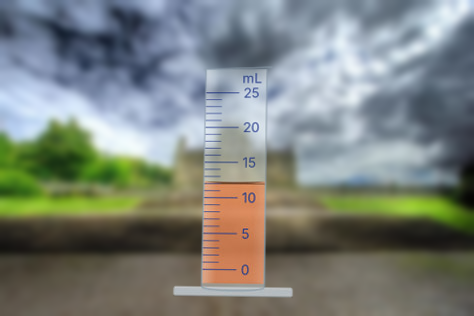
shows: 12 mL
